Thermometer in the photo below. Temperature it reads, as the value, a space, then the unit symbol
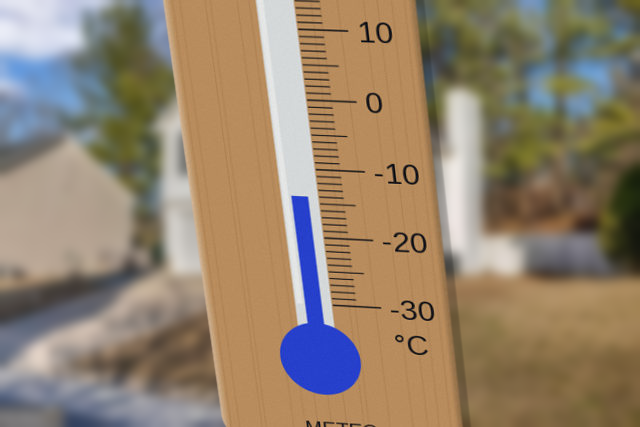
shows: -14 °C
